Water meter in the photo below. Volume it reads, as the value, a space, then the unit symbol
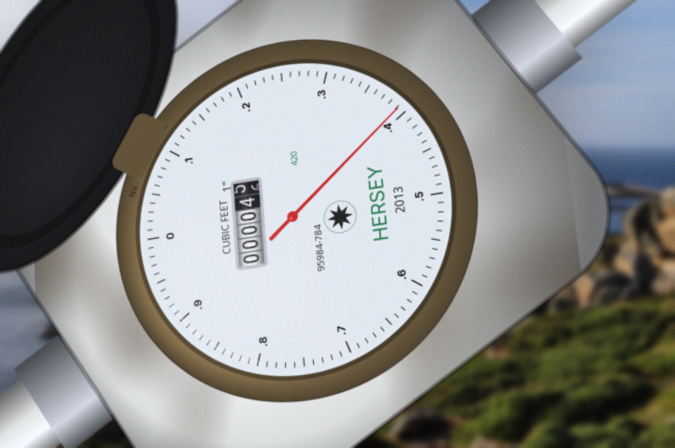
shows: 45.39 ft³
